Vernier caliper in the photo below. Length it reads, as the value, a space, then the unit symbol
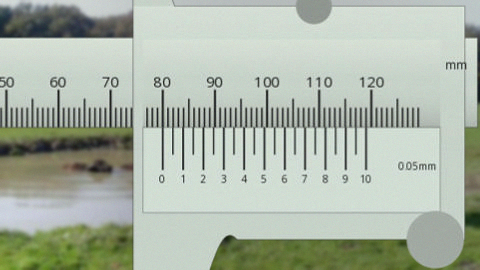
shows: 80.0 mm
